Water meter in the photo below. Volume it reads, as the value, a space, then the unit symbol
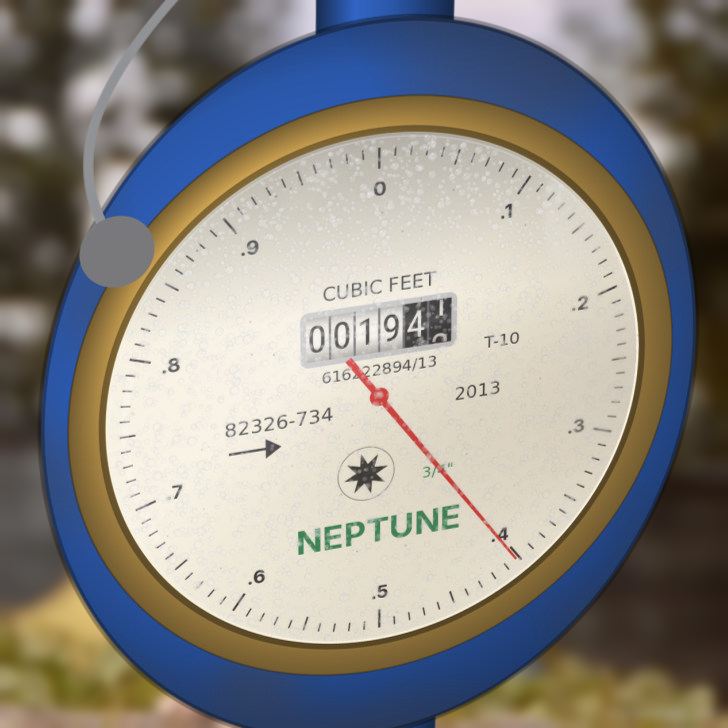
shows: 1941.40 ft³
